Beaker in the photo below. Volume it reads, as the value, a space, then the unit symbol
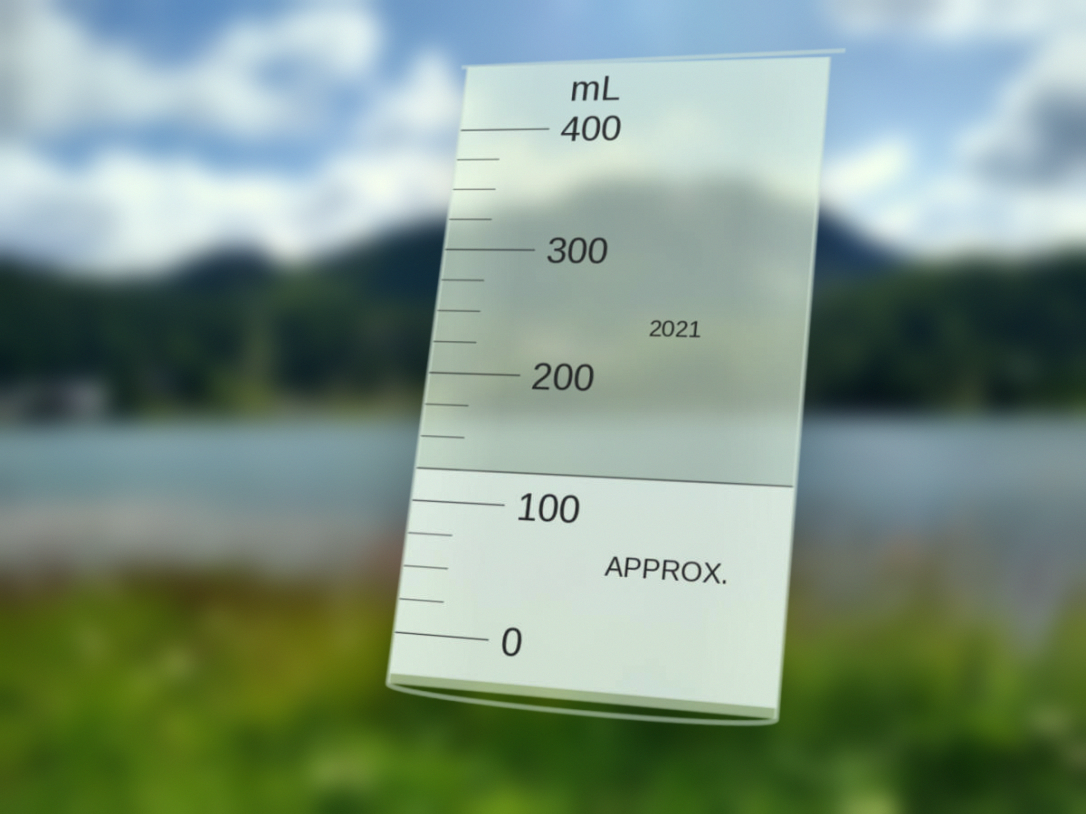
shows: 125 mL
